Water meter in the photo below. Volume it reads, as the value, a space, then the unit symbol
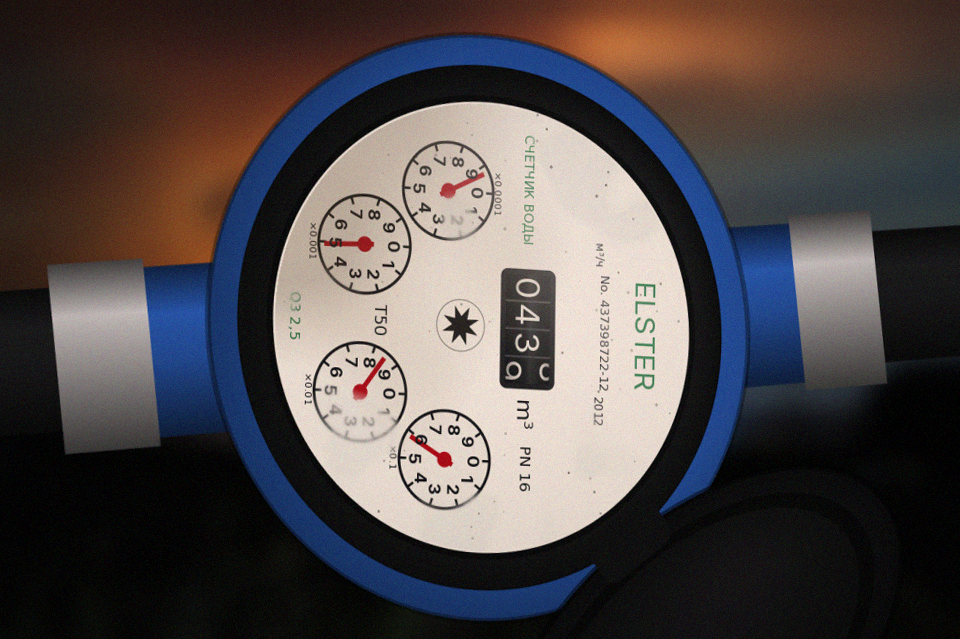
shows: 438.5849 m³
